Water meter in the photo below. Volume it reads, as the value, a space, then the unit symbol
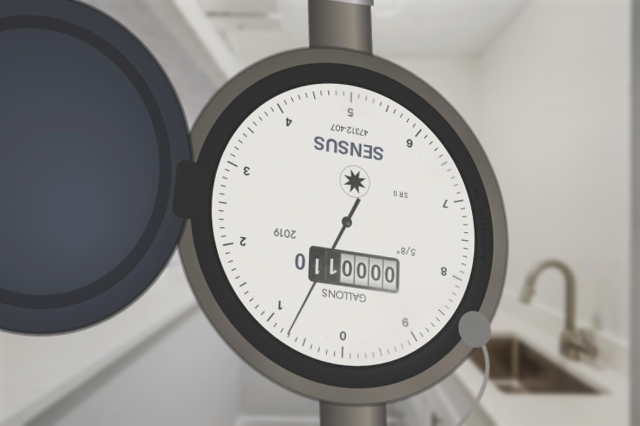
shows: 110.7 gal
